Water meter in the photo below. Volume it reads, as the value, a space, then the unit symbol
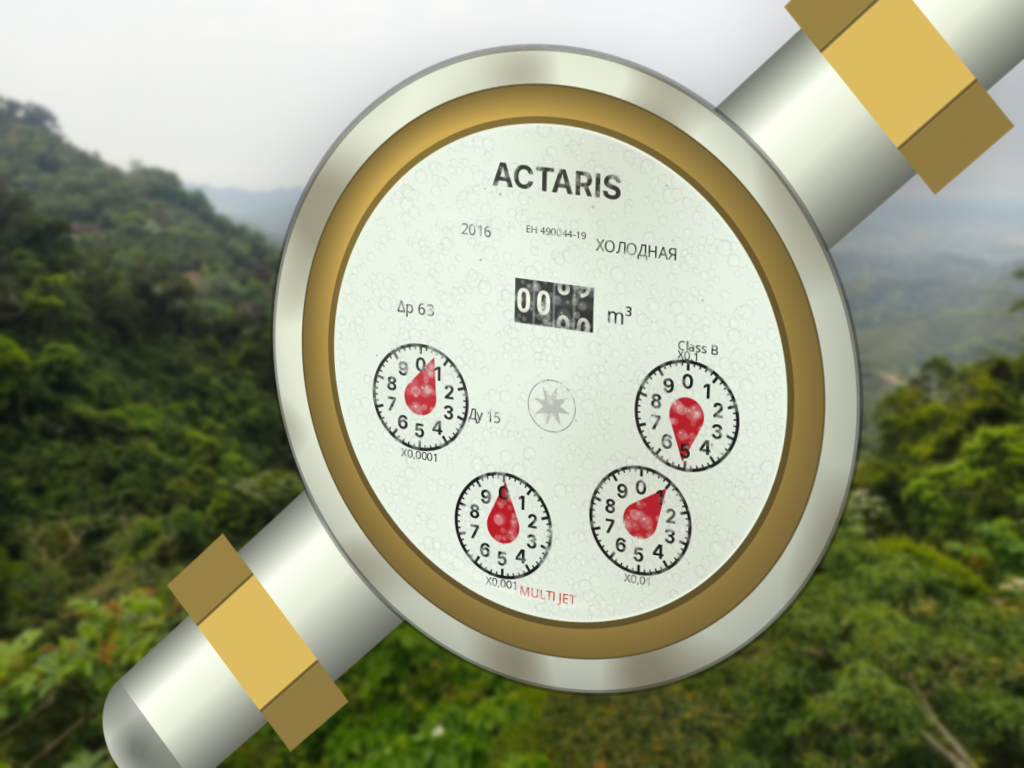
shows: 89.5100 m³
